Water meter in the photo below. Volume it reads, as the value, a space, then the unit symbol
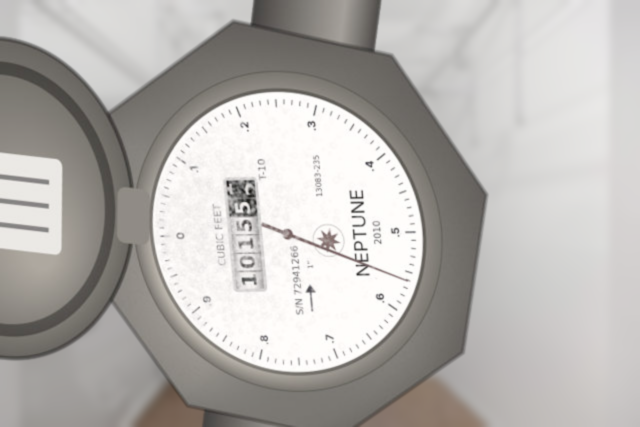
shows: 101551.56 ft³
